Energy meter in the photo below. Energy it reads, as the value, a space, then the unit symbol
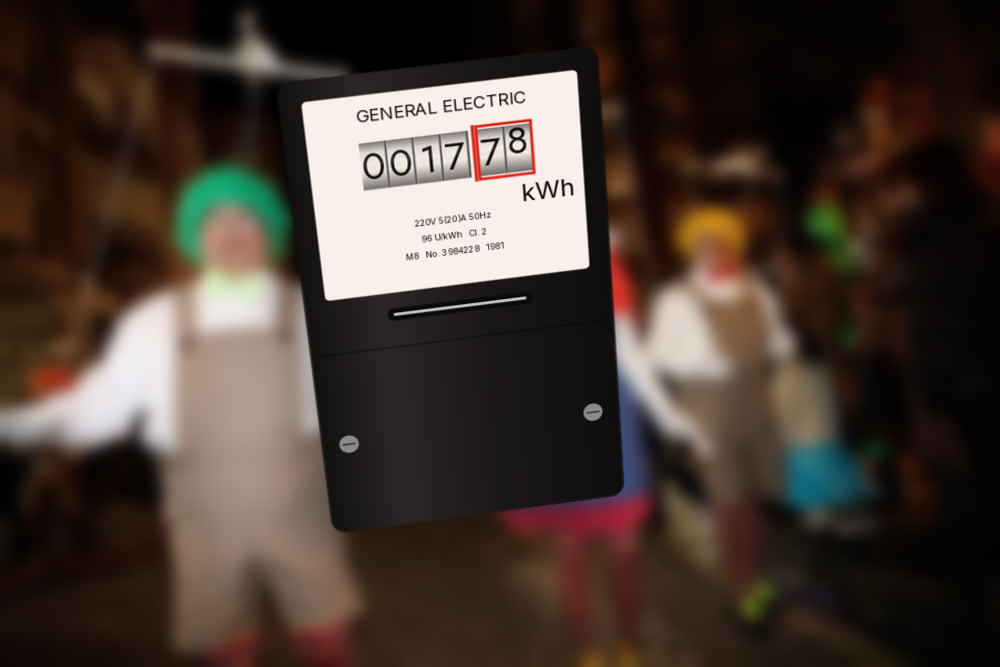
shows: 17.78 kWh
